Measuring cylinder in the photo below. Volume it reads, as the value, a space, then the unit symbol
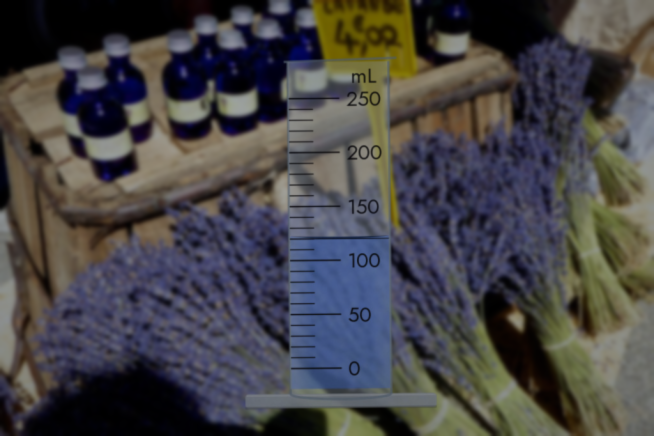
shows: 120 mL
